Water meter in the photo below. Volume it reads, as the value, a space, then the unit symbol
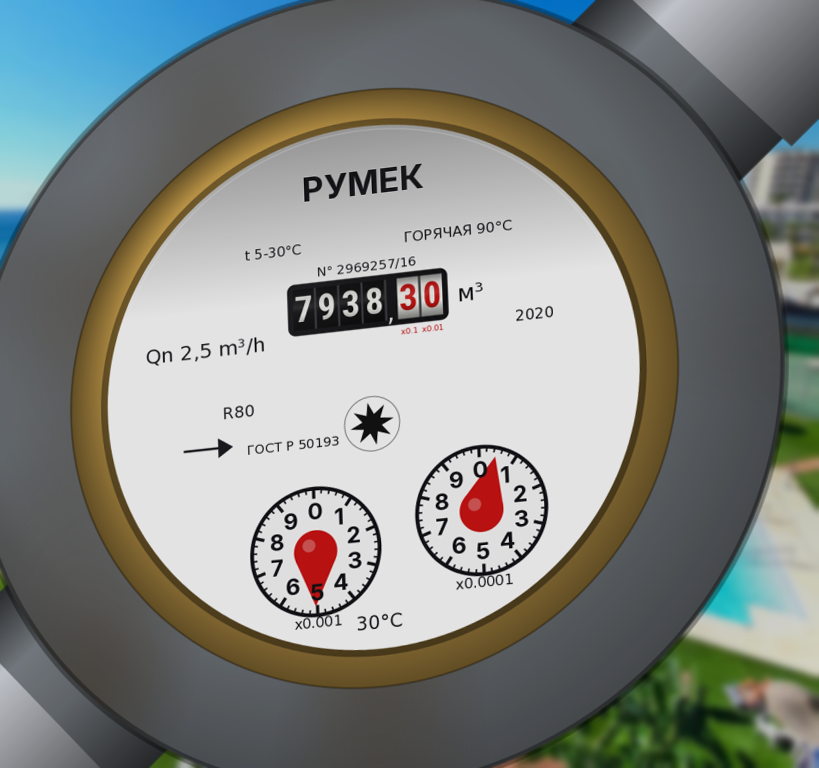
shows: 7938.3050 m³
